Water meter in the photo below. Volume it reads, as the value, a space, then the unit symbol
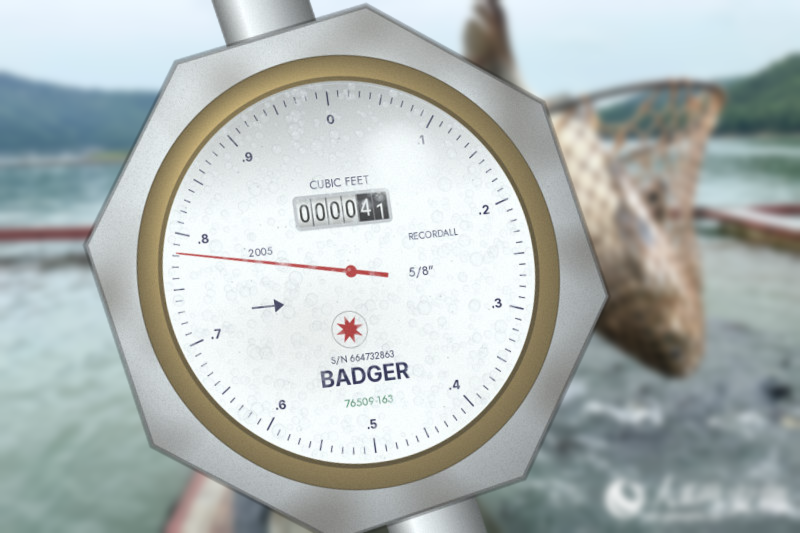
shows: 40.78 ft³
